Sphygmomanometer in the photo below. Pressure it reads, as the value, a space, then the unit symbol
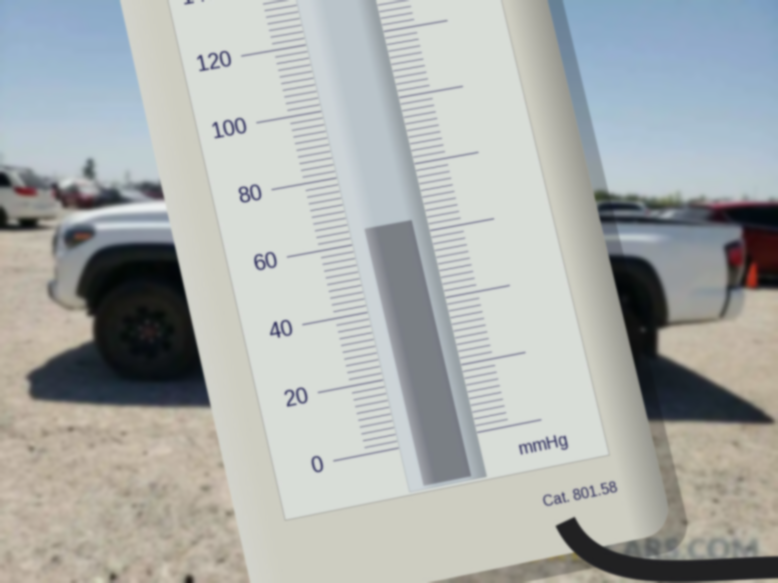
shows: 64 mmHg
